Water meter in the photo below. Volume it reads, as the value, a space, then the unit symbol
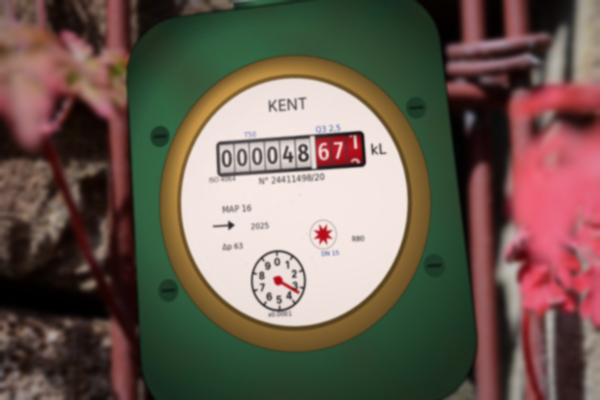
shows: 48.6713 kL
